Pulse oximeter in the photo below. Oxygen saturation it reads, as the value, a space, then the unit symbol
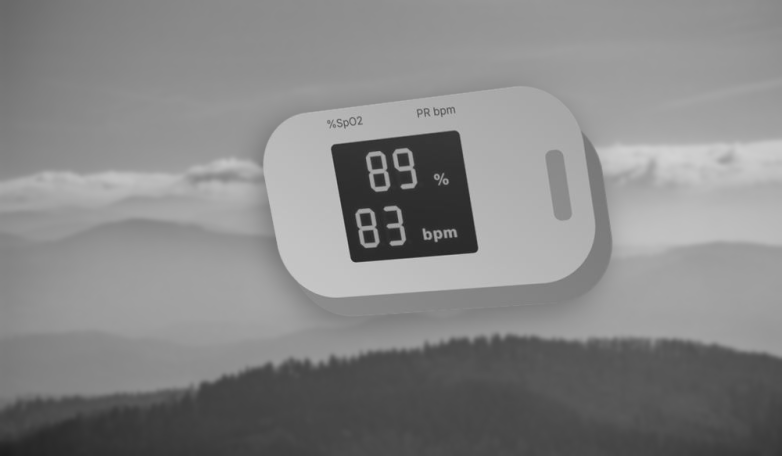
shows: 89 %
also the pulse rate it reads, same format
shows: 83 bpm
